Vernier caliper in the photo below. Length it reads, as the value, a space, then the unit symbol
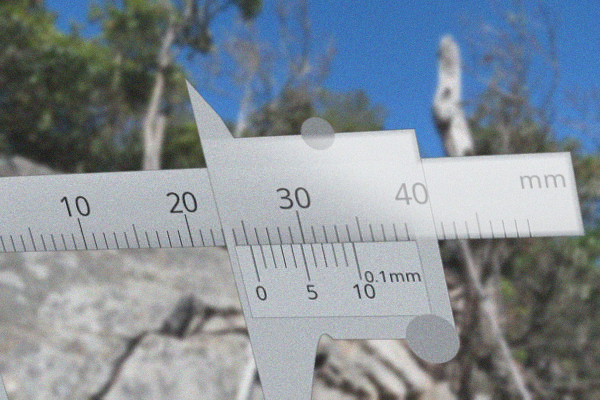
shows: 25.2 mm
